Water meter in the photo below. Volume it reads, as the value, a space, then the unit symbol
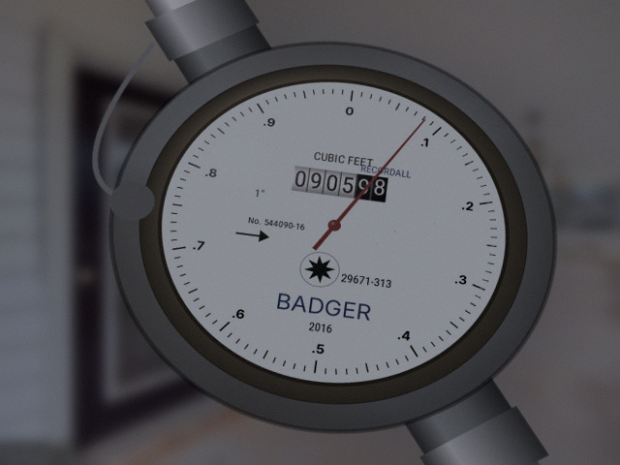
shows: 90598.08 ft³
